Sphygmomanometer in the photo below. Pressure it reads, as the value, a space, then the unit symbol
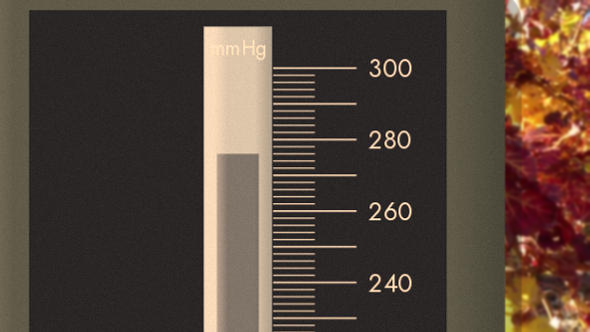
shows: 276 mmHg
